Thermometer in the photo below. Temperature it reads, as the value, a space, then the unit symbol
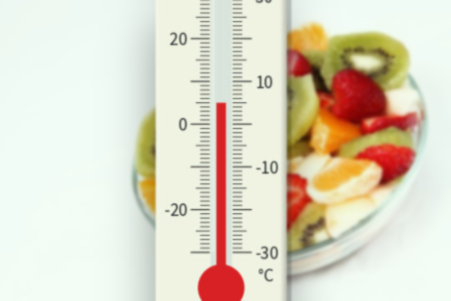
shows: 5 °C
